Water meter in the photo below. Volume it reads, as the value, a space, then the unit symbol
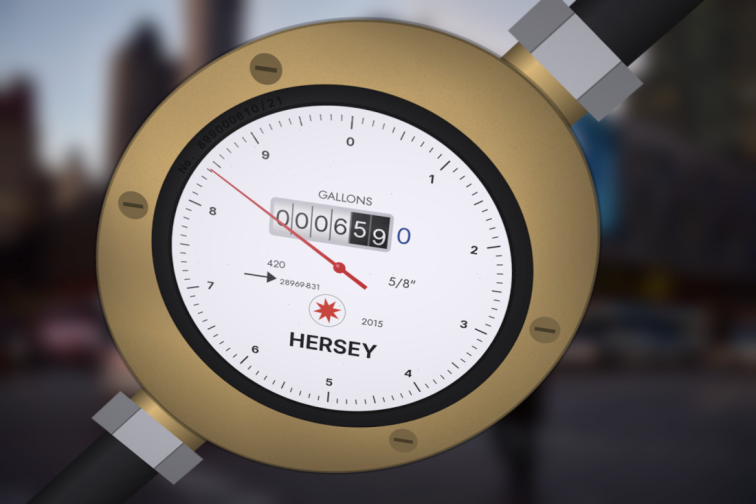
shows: 6588.4 gal
